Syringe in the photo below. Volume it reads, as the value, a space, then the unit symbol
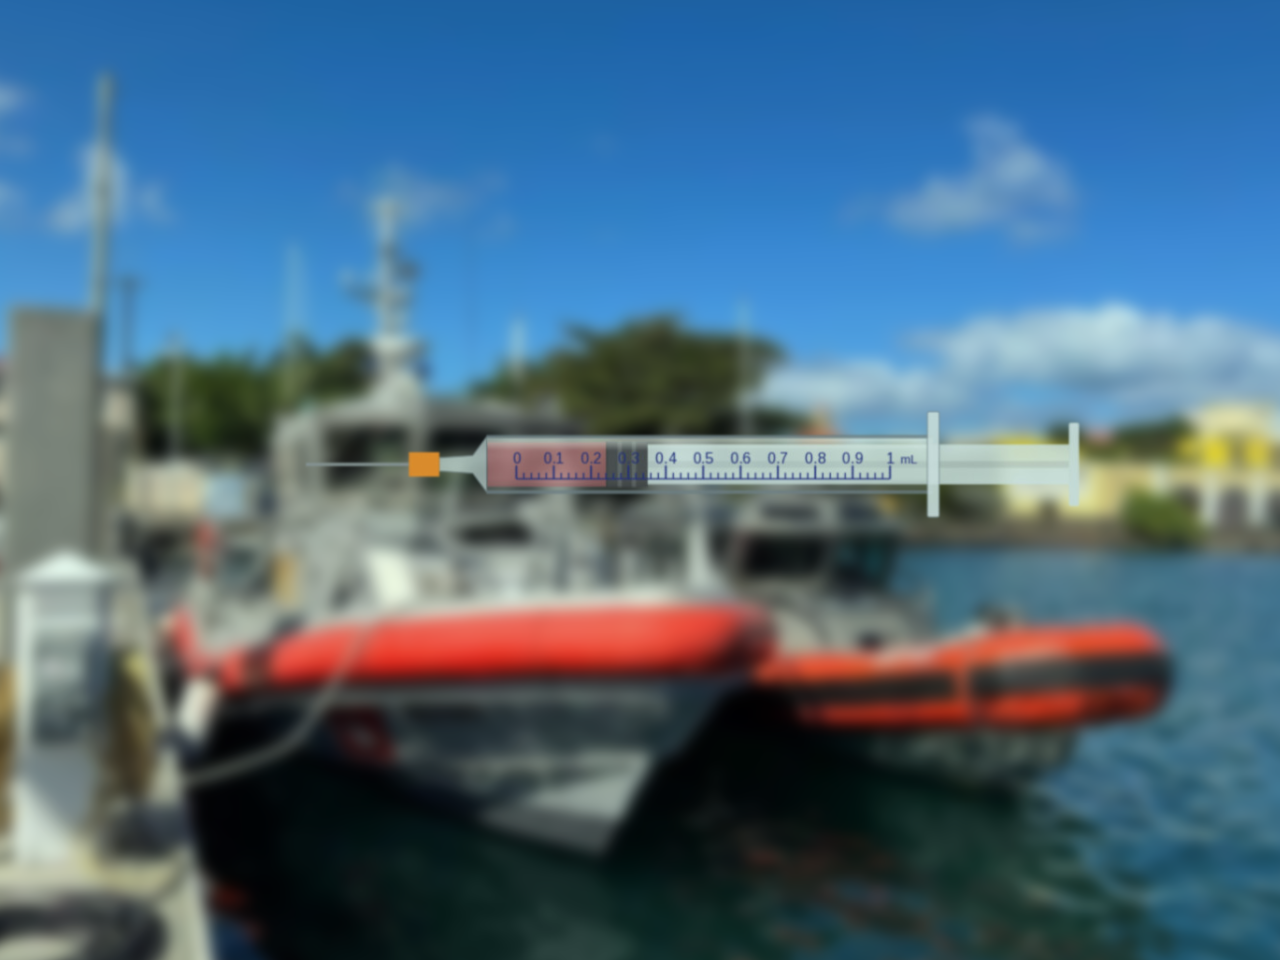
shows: 0.24 mL
